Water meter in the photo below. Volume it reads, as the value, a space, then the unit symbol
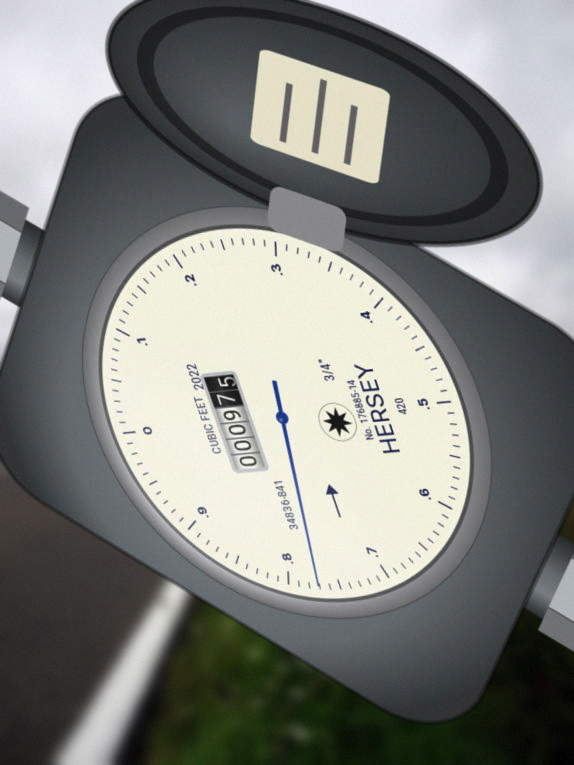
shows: 974.77 ft³
